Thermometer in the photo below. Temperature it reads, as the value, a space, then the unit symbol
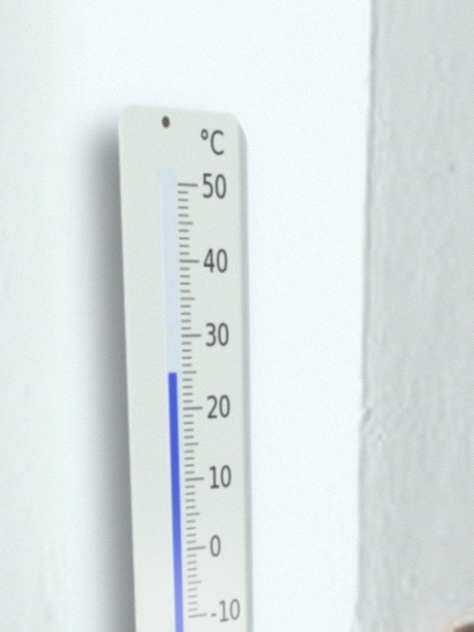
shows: 25 °C
